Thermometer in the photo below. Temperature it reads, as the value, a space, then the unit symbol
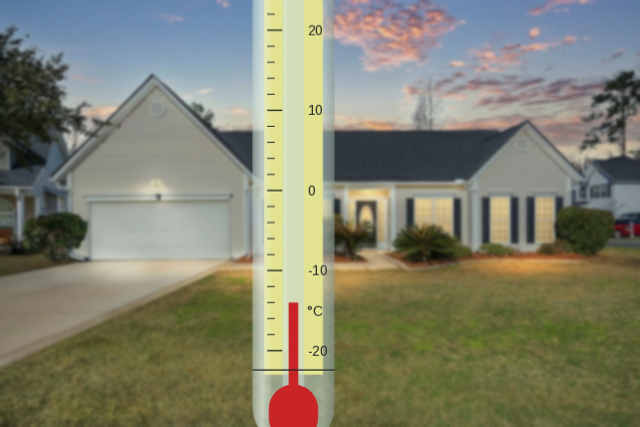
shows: -14 °C
